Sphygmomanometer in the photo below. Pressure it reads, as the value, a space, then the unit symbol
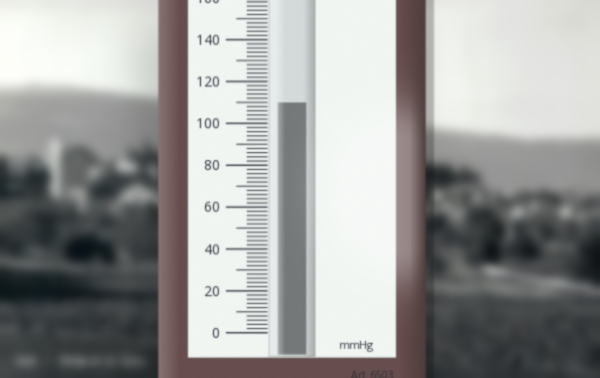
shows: 110 mmHg
